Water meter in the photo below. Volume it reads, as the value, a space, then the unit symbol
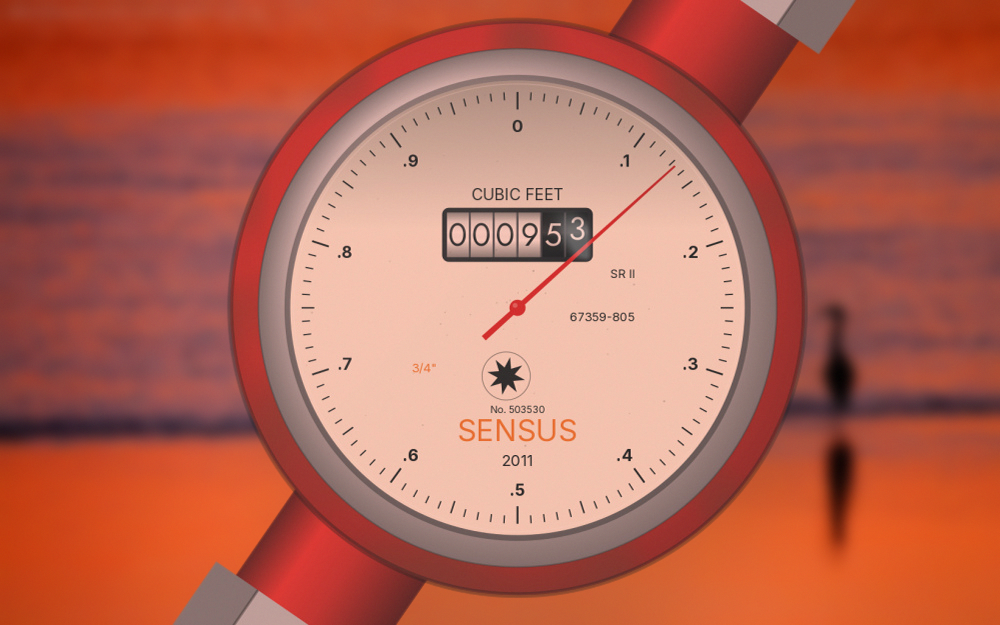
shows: 953.13 ft³
